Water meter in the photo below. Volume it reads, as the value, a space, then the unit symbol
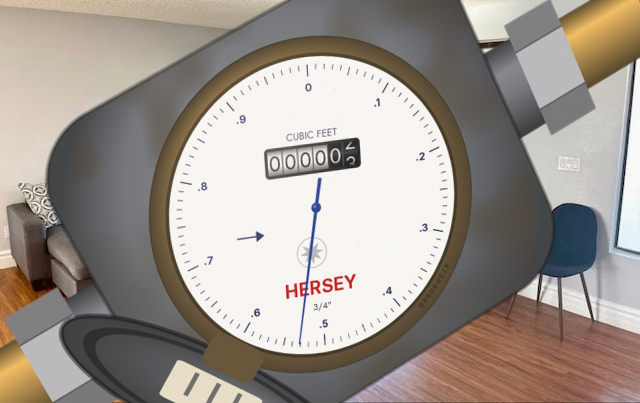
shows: 2.53 ft³
